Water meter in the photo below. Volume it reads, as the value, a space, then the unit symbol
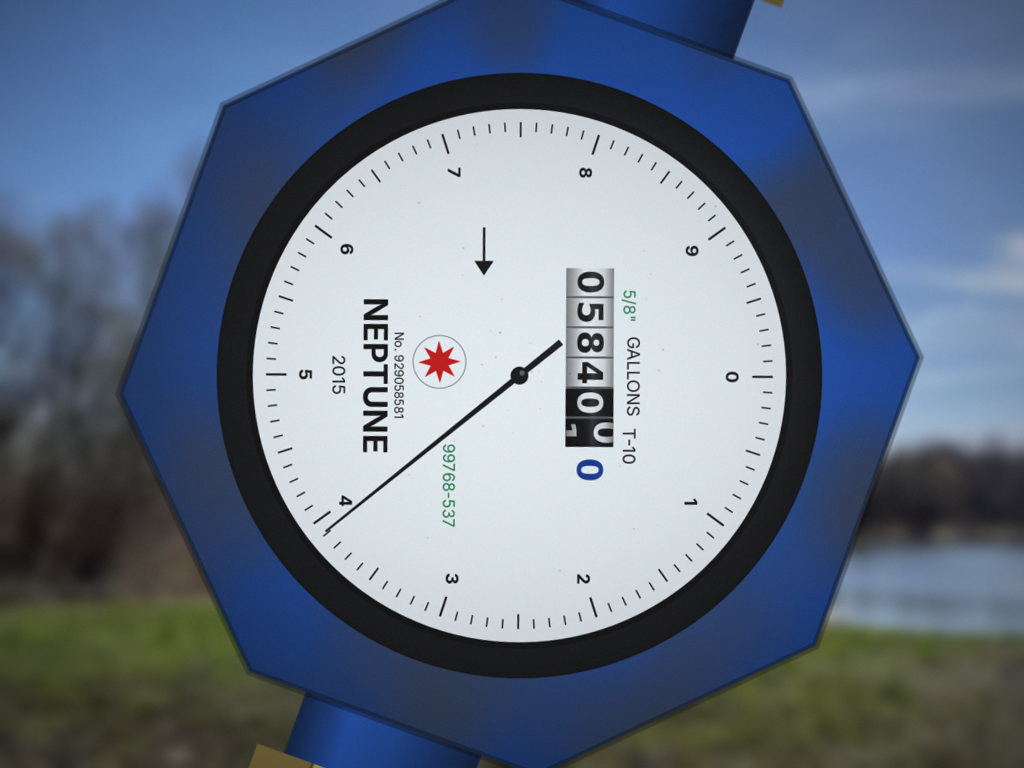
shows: 584003.9 gal
